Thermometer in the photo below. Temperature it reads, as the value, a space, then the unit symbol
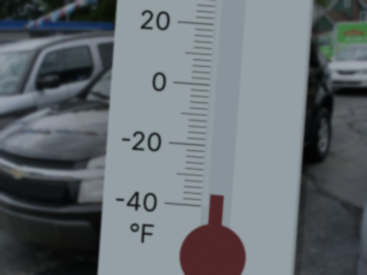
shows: -36 °F
